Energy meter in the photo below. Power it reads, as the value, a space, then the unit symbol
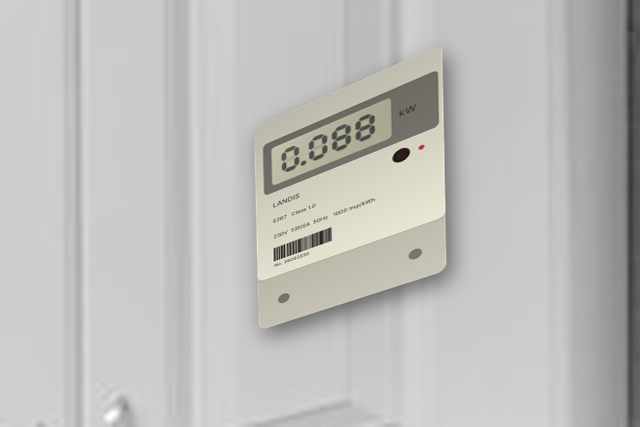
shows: 0.088 kW
